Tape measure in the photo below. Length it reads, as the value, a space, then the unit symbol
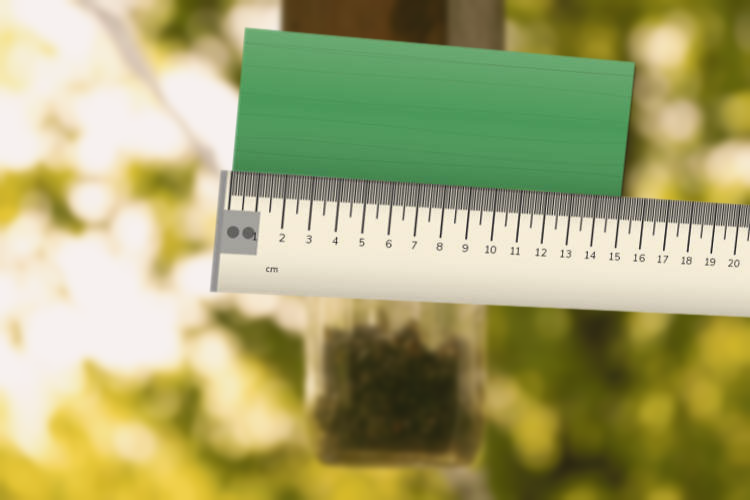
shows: 15 cm
